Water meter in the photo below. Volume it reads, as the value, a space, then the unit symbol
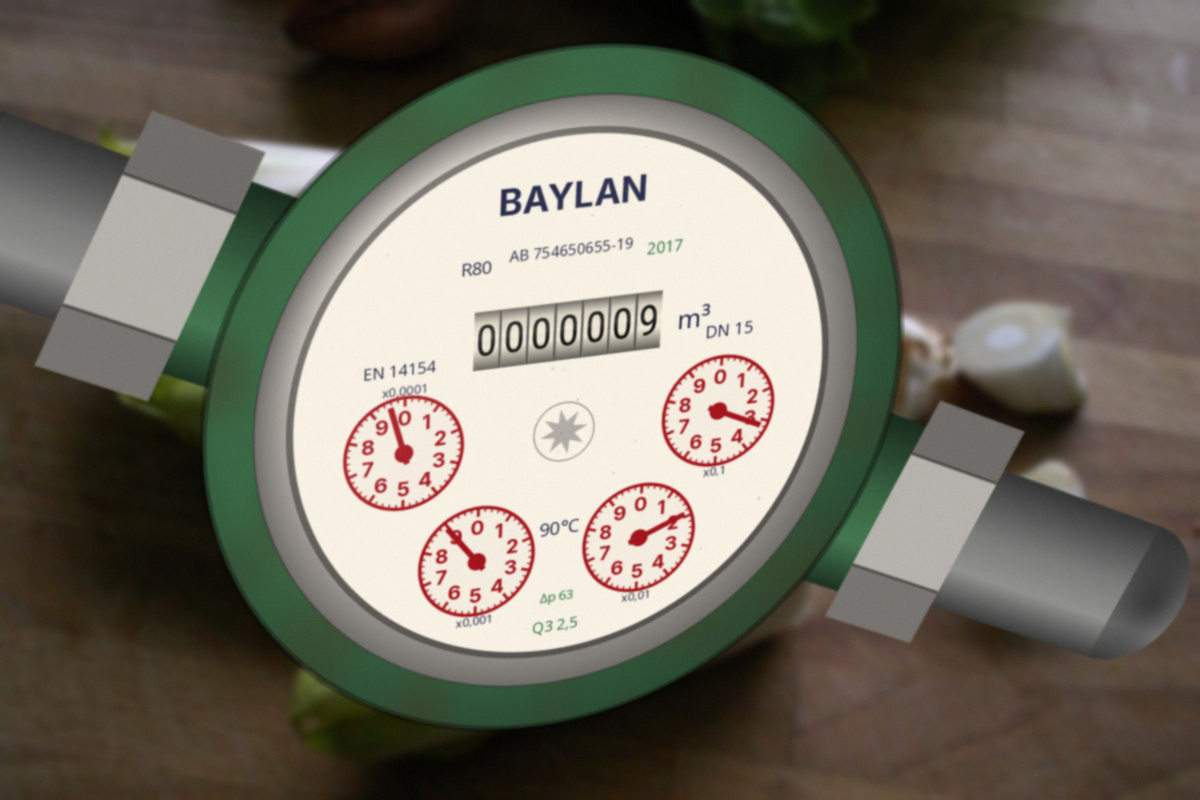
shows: 9.3189 m³
